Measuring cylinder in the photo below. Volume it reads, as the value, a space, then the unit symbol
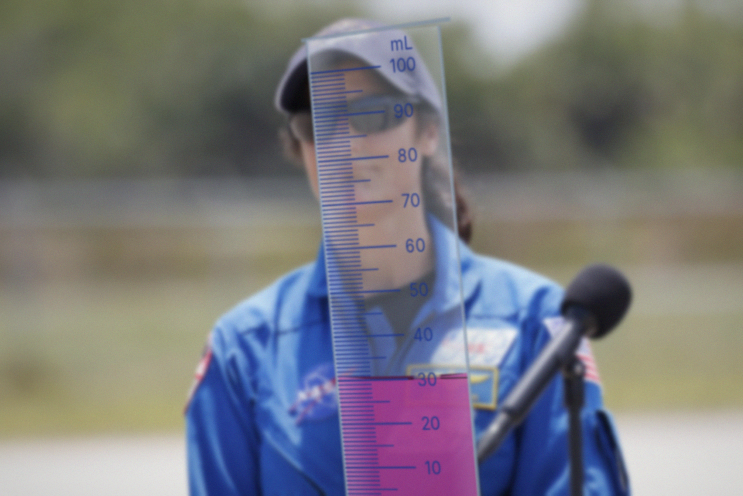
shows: 30 mL
